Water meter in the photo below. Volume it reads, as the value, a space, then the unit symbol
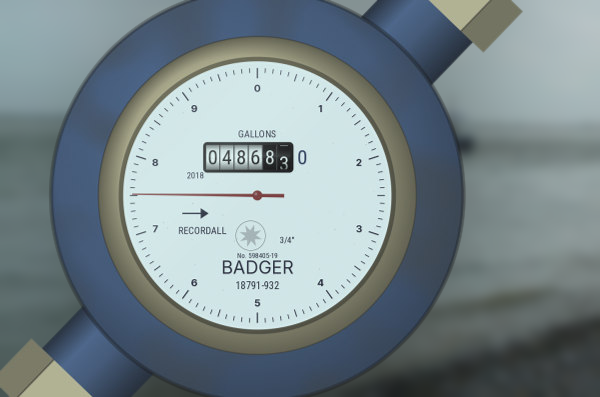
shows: 486827.5 gal
